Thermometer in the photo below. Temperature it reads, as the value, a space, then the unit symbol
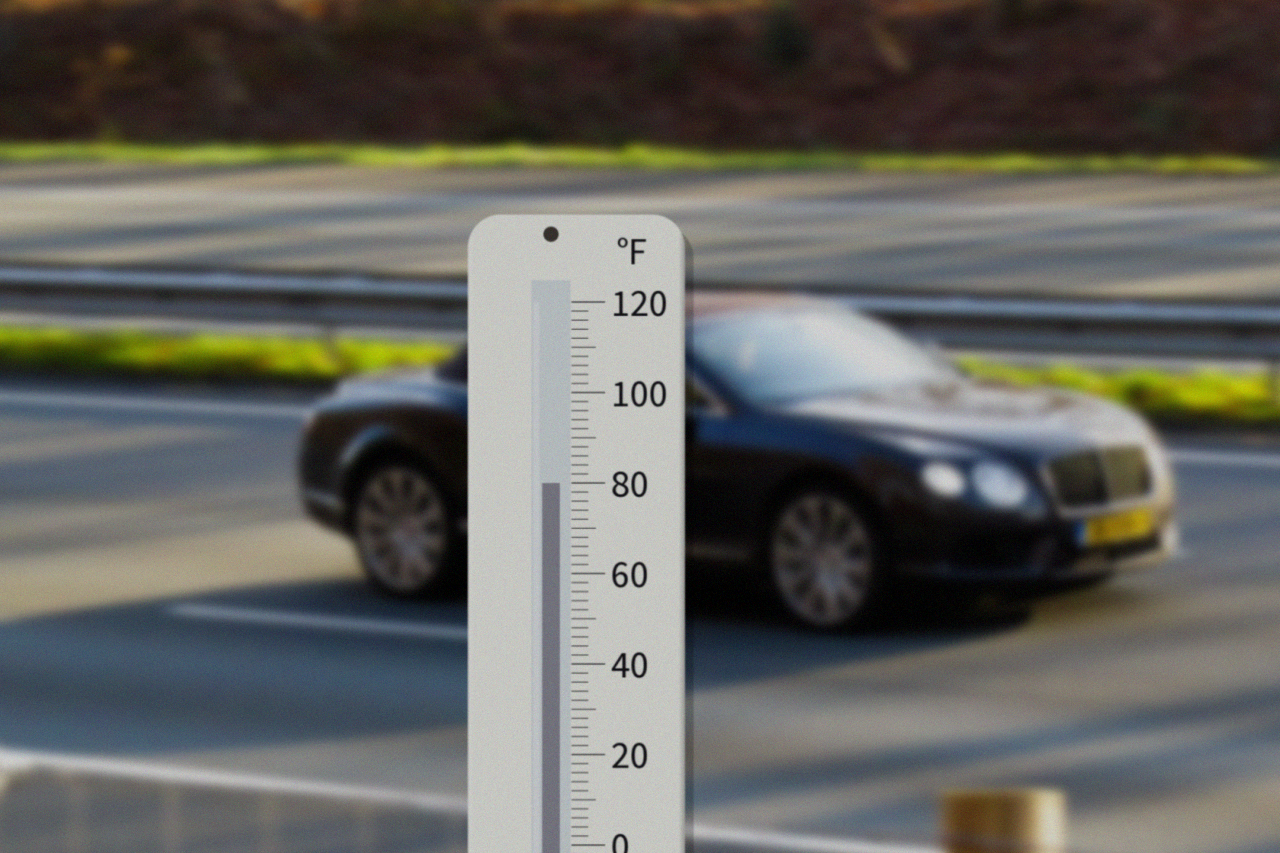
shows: 80 °F
